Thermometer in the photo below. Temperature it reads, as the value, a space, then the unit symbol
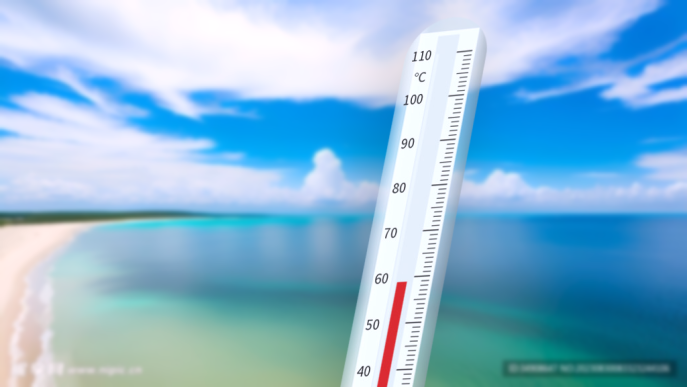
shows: 59 °C
